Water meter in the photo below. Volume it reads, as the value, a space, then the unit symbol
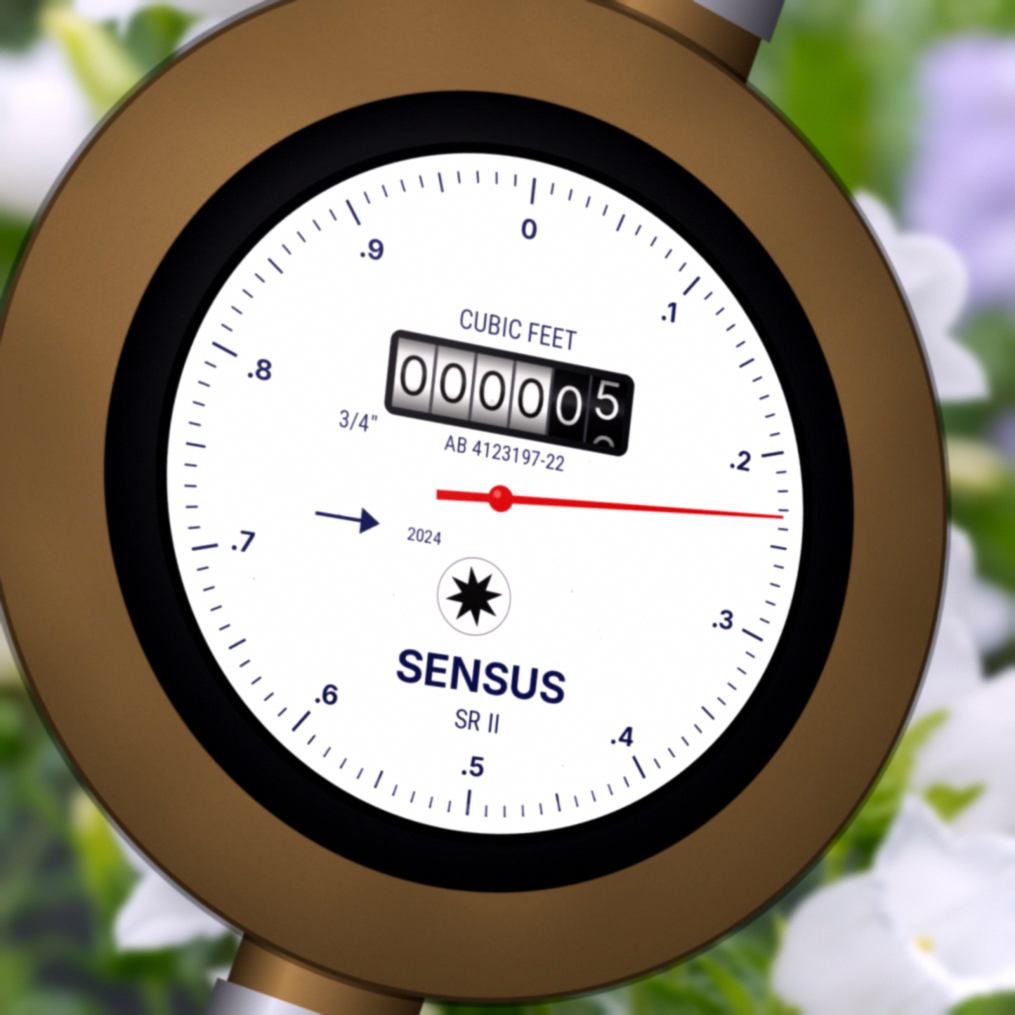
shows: 5.23 ft³
